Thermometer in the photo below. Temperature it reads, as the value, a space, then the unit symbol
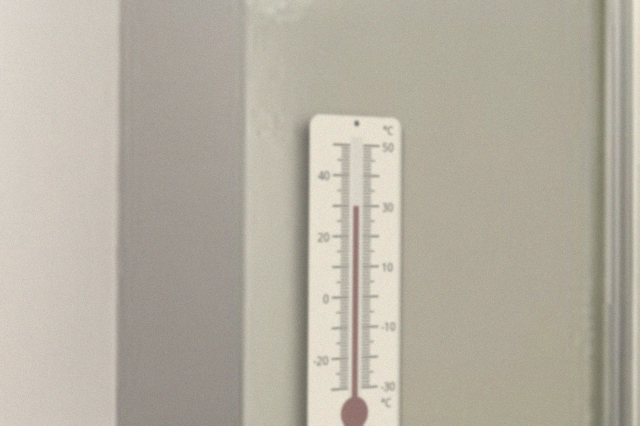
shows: 30 °C
